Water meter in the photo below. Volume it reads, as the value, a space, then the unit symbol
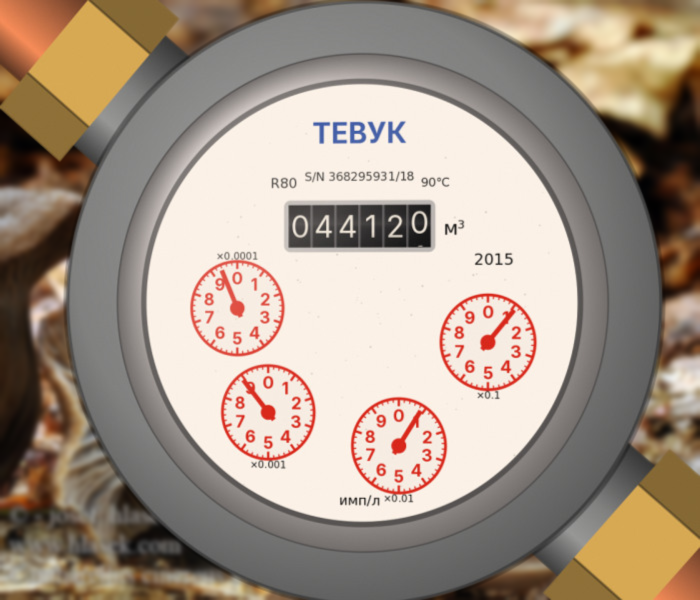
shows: 44120.1089 m³
